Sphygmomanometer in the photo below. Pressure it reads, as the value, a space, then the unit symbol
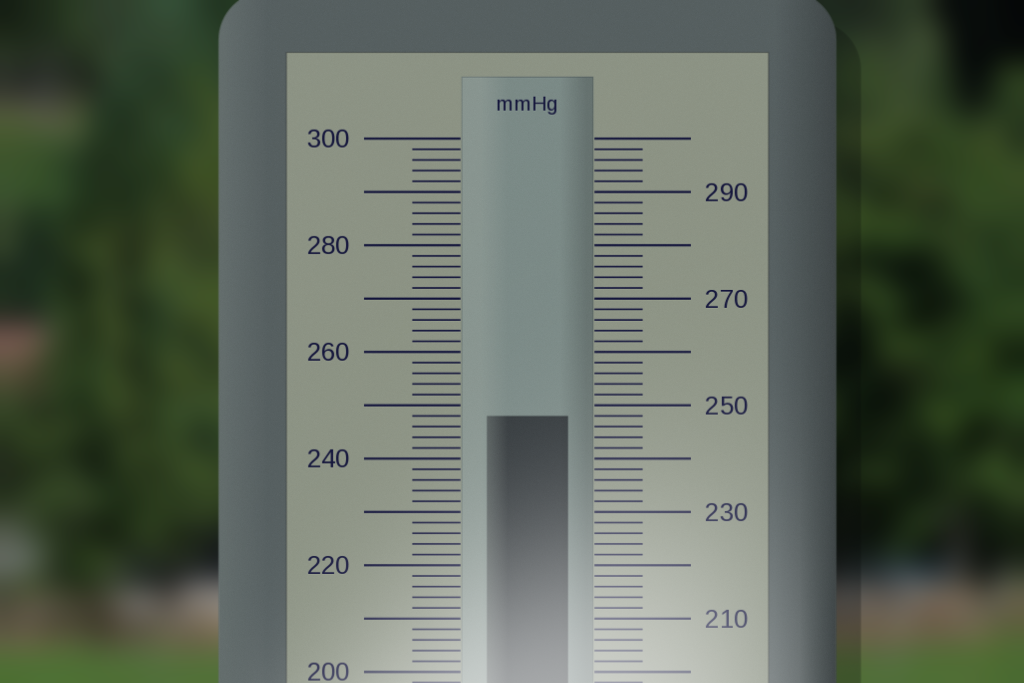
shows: 248 mmHg
